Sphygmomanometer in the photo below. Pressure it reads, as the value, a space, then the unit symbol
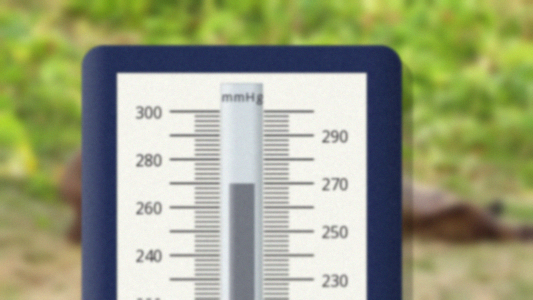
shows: 270 mmHg
